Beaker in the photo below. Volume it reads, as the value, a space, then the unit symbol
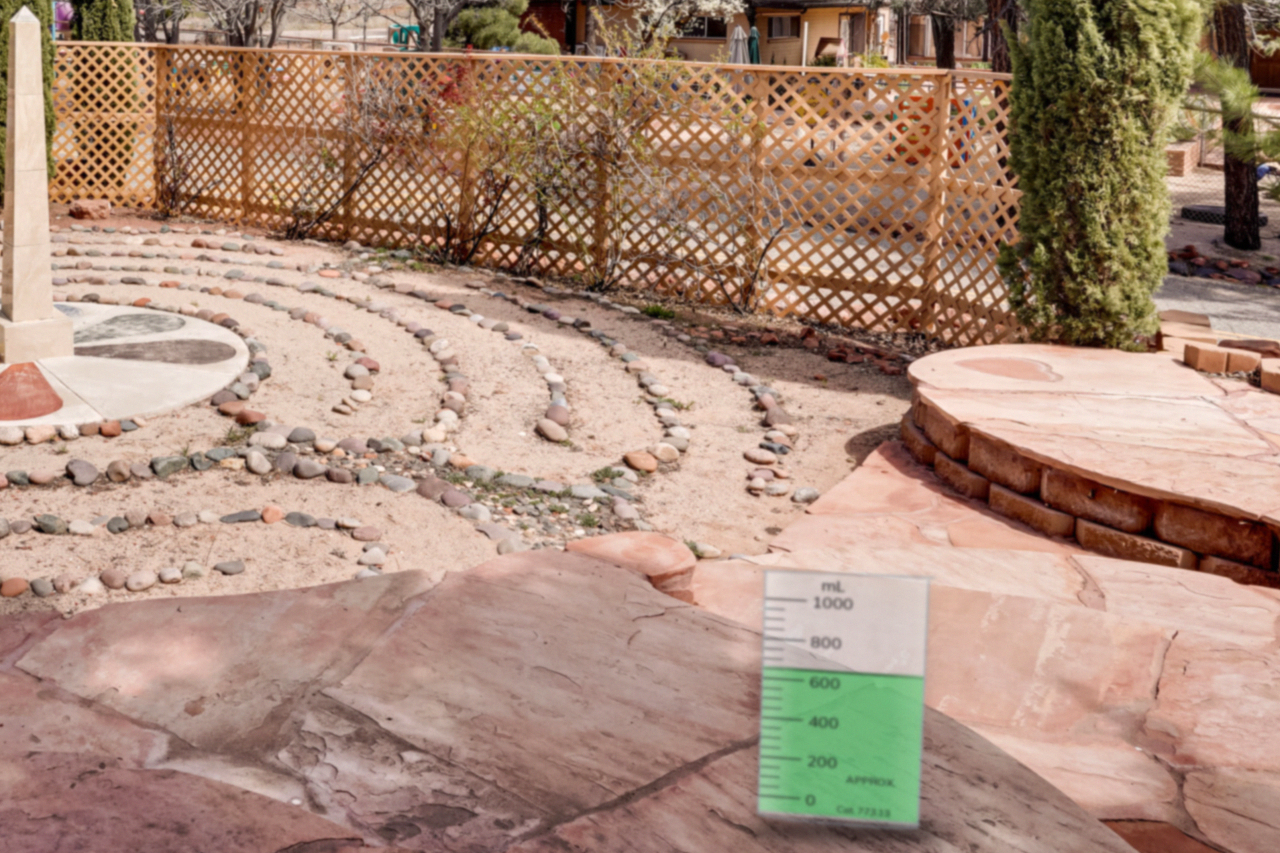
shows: 650 mL
